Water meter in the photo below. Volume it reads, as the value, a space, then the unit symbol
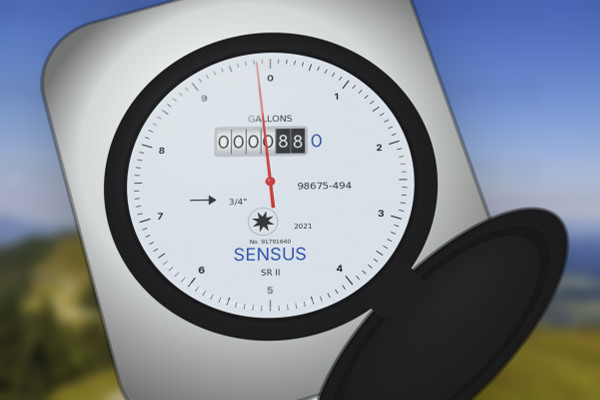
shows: 879.8 gal
